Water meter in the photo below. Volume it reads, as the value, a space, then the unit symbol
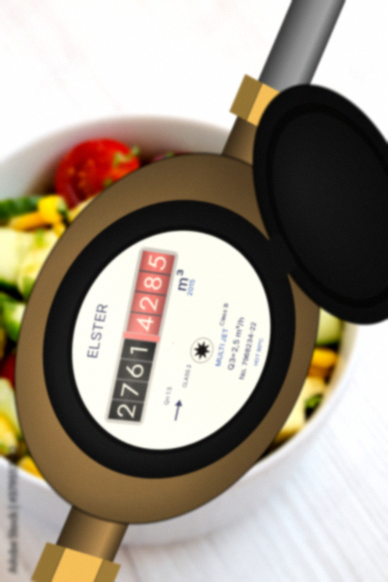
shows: 2761.4285 m³
